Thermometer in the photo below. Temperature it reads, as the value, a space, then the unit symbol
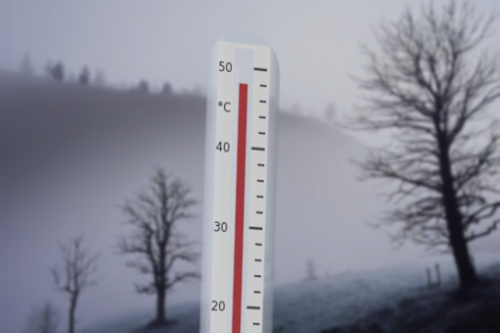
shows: 48 °C
